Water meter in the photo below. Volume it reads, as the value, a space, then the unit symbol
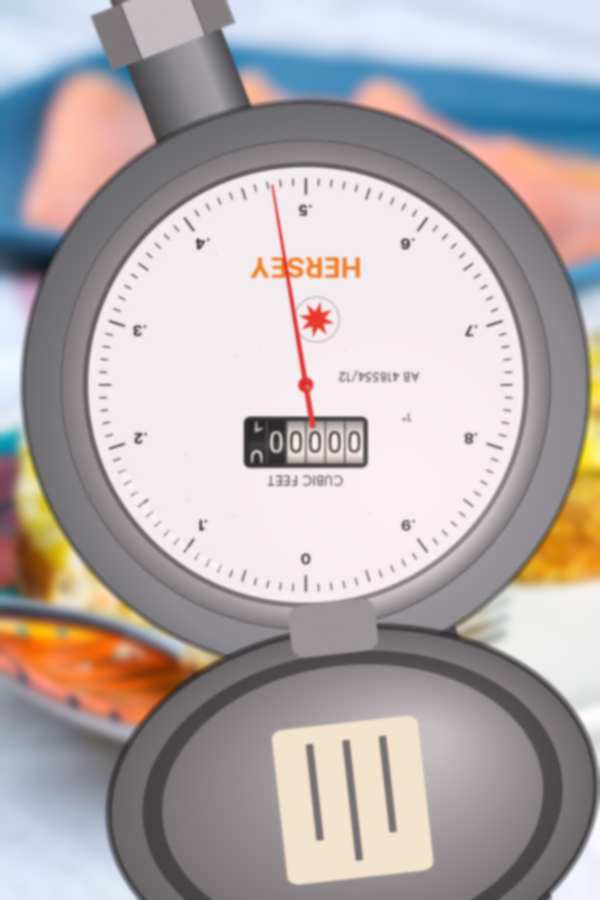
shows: 0.47 ft³
